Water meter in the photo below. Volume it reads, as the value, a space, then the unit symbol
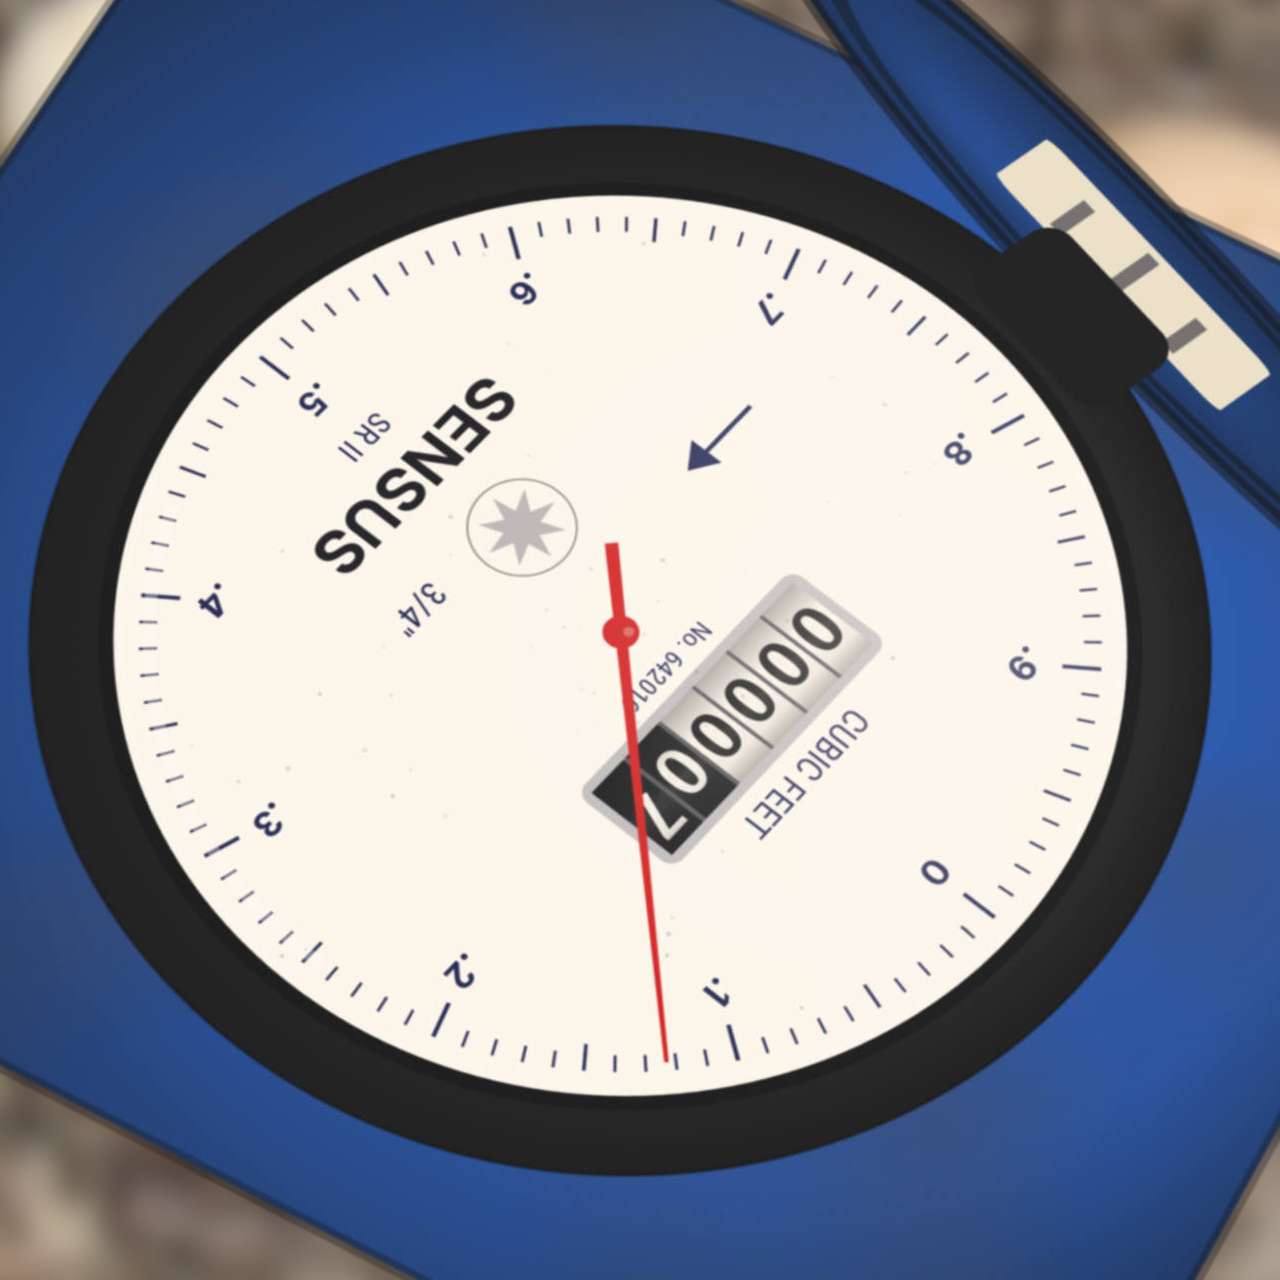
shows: 7.12 ft³
